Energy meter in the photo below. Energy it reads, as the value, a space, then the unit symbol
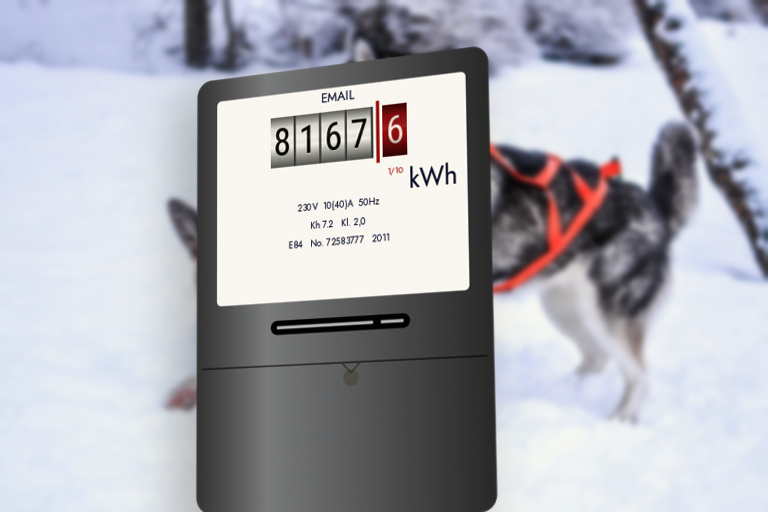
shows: 8167.6 kWh
